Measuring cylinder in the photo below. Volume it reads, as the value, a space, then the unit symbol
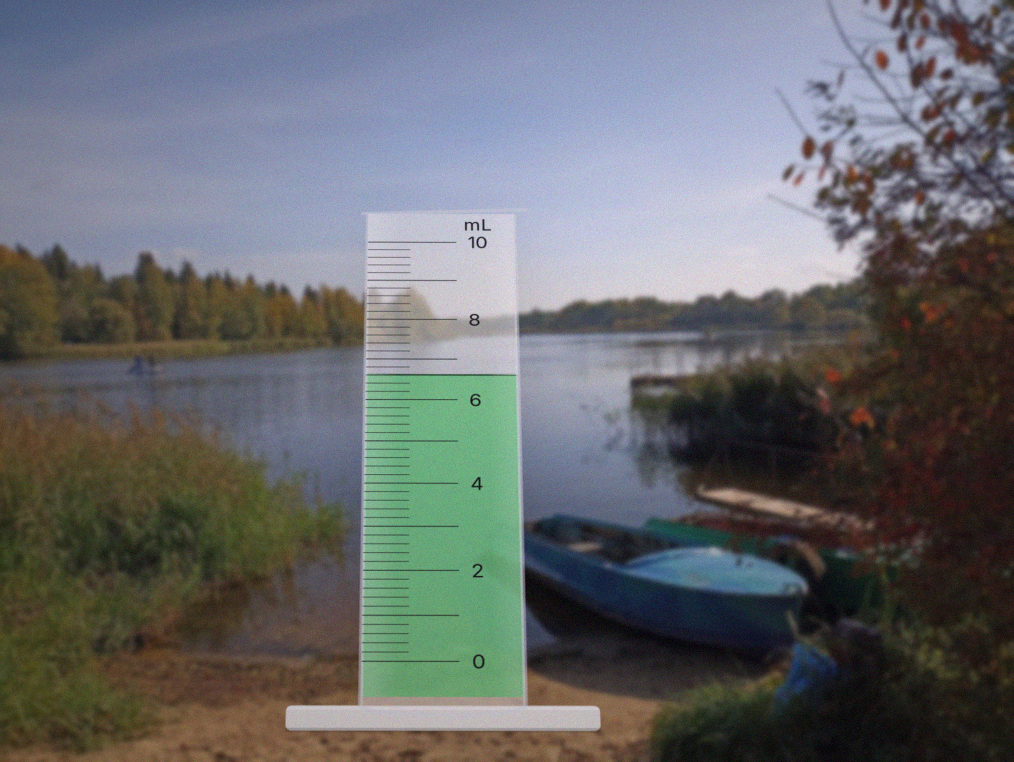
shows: 6.6 mL
